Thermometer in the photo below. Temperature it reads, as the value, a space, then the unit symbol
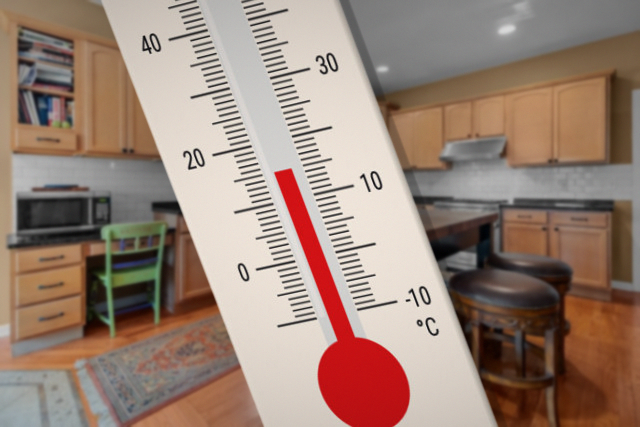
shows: 15 °C
